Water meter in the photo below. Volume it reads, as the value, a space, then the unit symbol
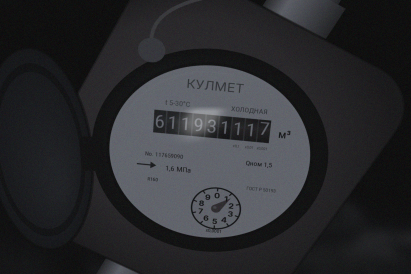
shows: 611931.1171 m³
